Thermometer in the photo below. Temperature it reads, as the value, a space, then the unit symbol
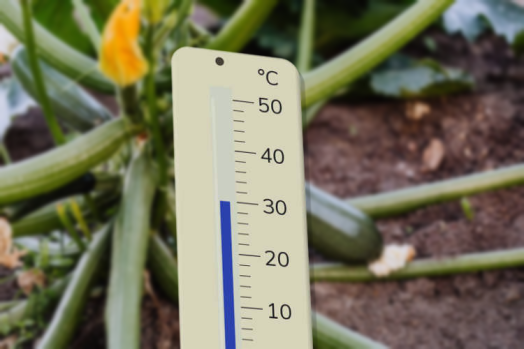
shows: 30 °C
